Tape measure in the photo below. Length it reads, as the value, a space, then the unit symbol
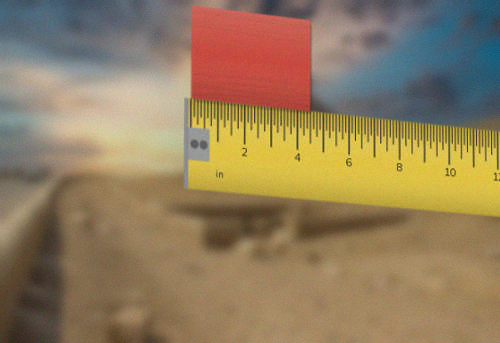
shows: 4.5 in
